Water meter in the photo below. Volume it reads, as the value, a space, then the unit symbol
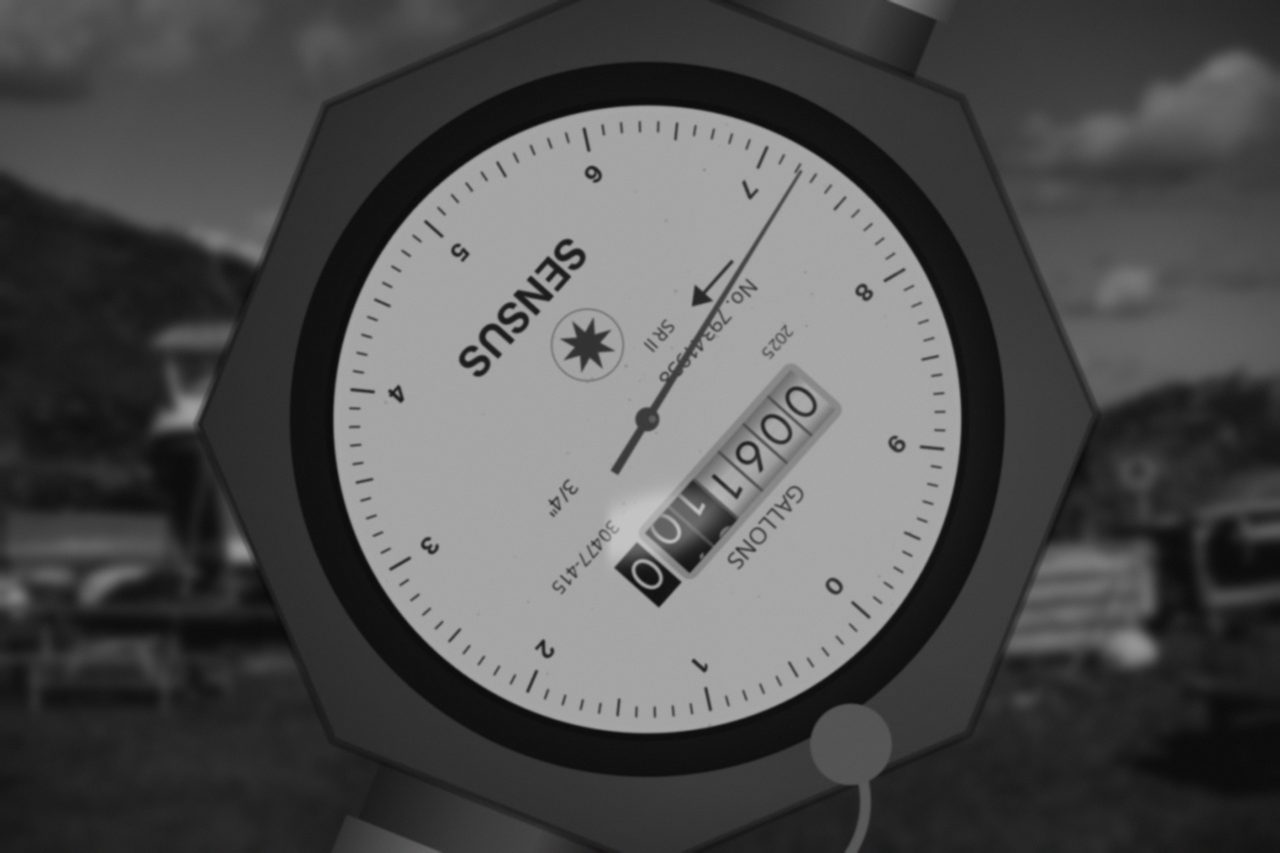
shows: 61097.2 gal
